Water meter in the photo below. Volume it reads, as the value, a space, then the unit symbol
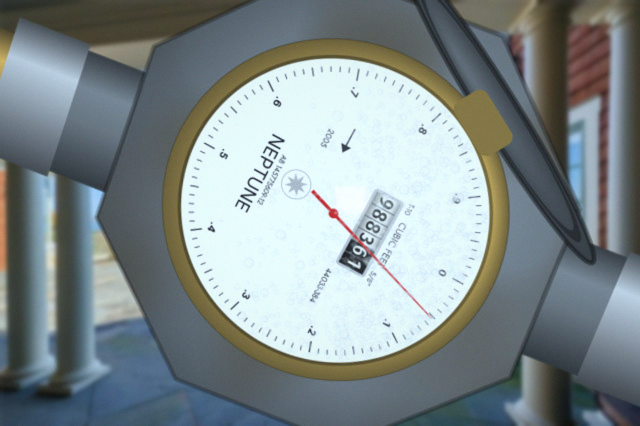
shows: 988361.05 ft³
